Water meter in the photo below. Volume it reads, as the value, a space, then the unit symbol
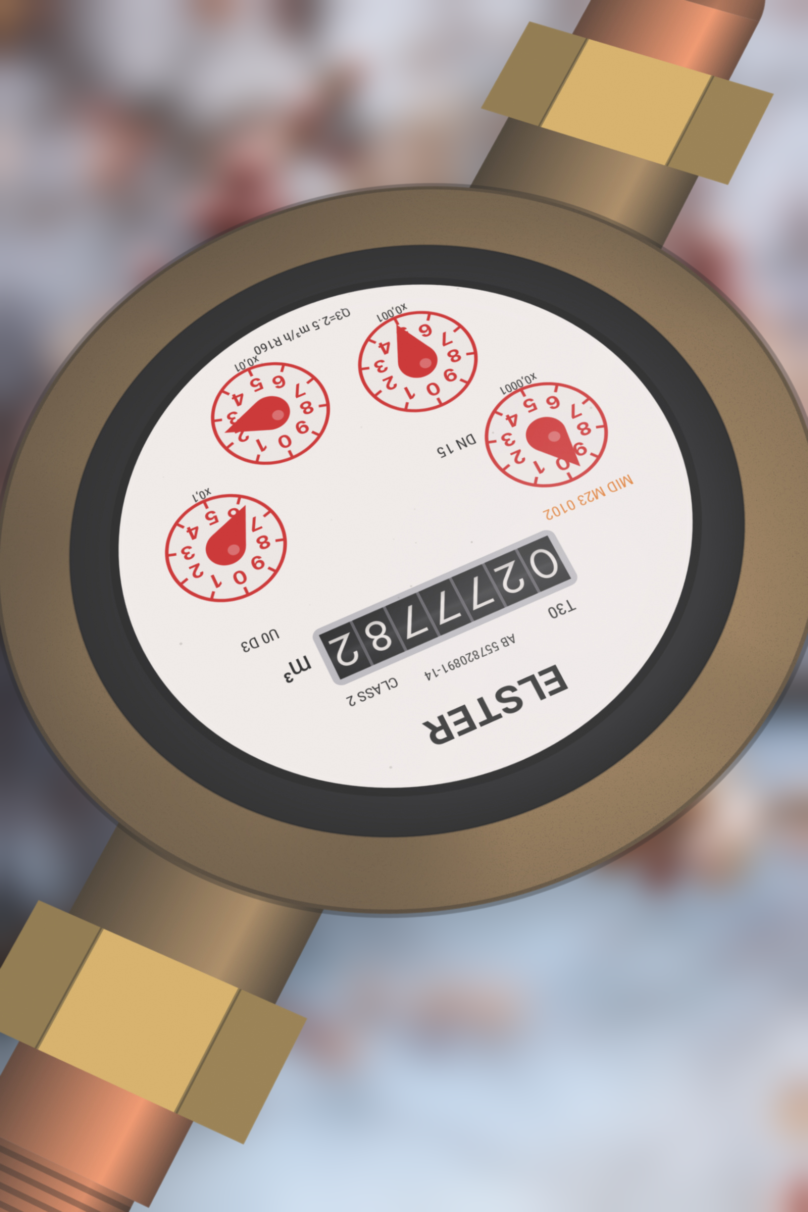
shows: 277782.6249 m³
